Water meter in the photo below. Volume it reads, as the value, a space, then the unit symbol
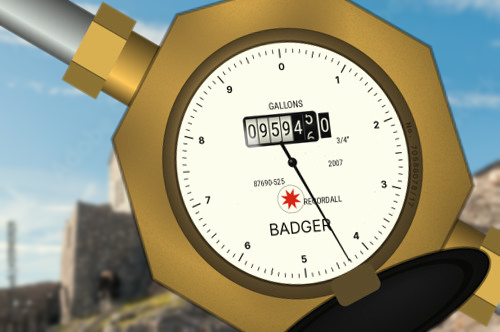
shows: 959454.3 gal
